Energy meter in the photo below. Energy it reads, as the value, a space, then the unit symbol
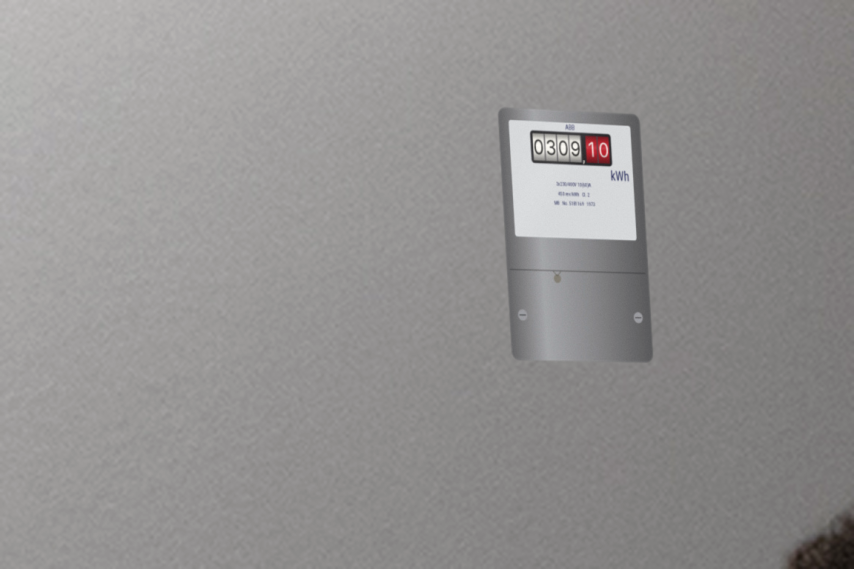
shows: 309.10 kWh
